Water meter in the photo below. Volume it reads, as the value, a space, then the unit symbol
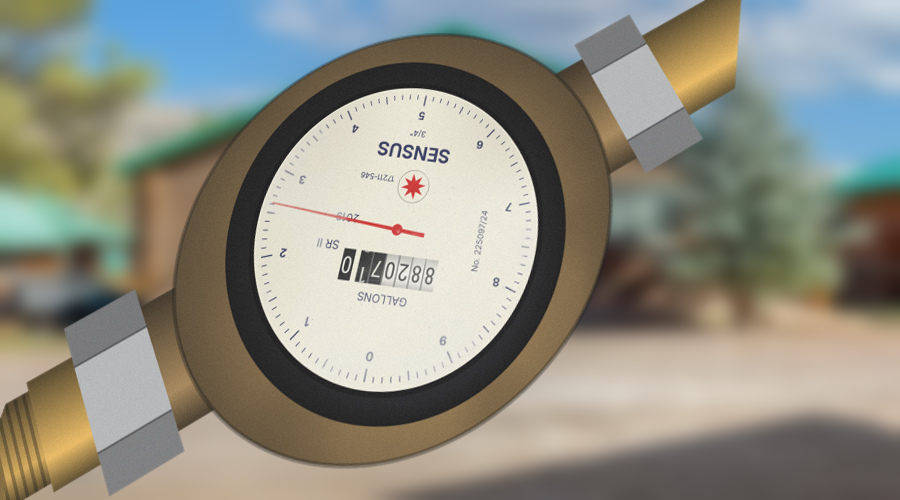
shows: 8820712.6 gal
